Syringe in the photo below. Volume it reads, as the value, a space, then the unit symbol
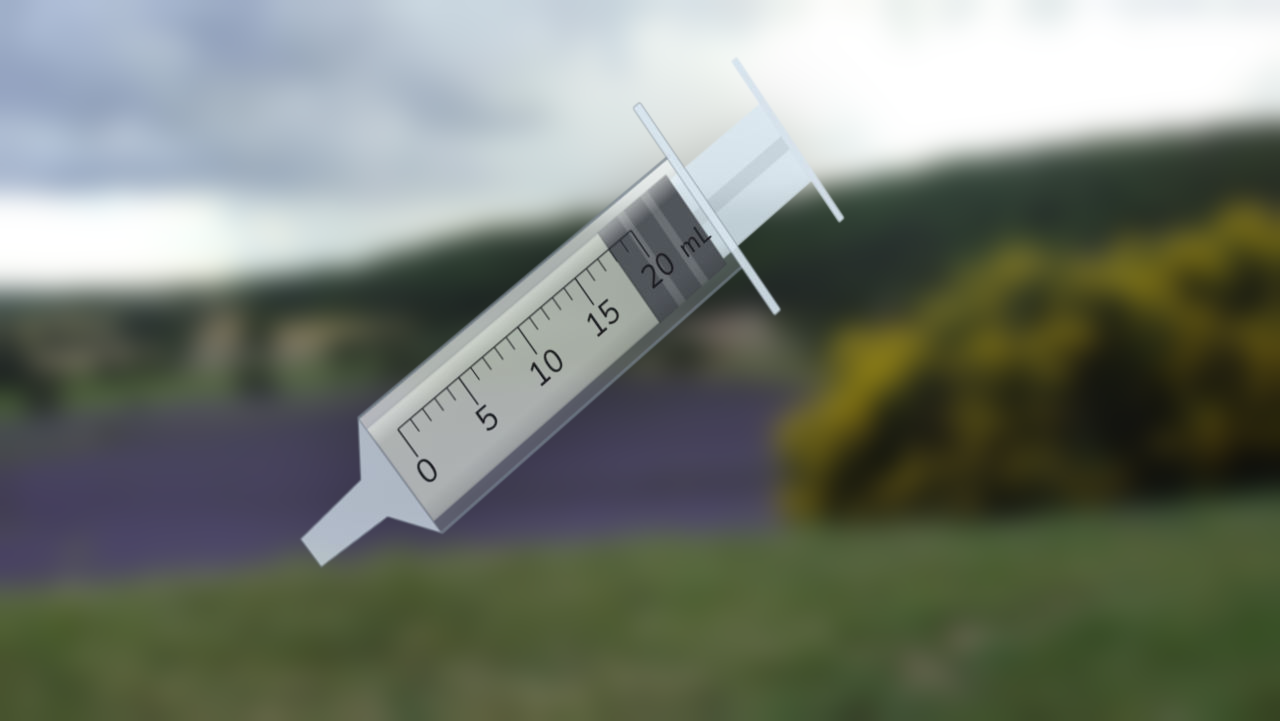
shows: 18 mL
